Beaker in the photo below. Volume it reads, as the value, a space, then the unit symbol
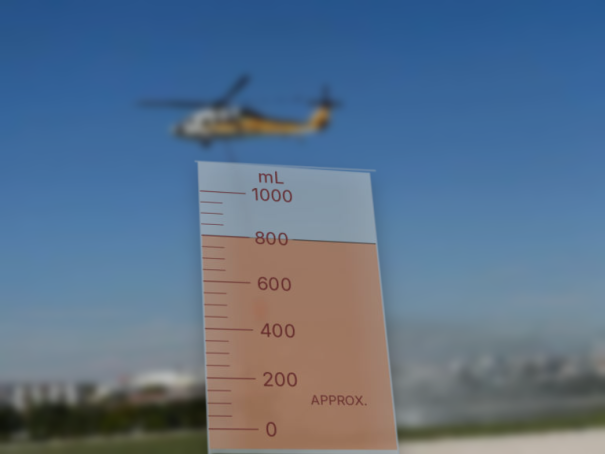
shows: 800 mL
